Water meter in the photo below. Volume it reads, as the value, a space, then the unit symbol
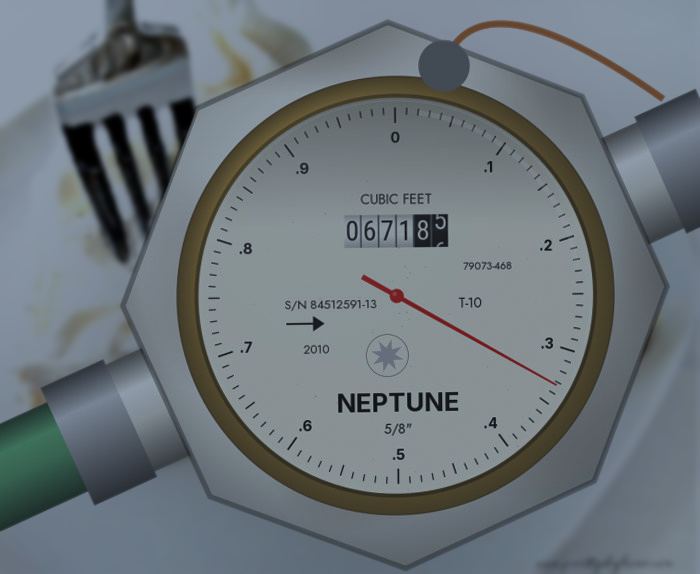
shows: 67185.33 ft³
